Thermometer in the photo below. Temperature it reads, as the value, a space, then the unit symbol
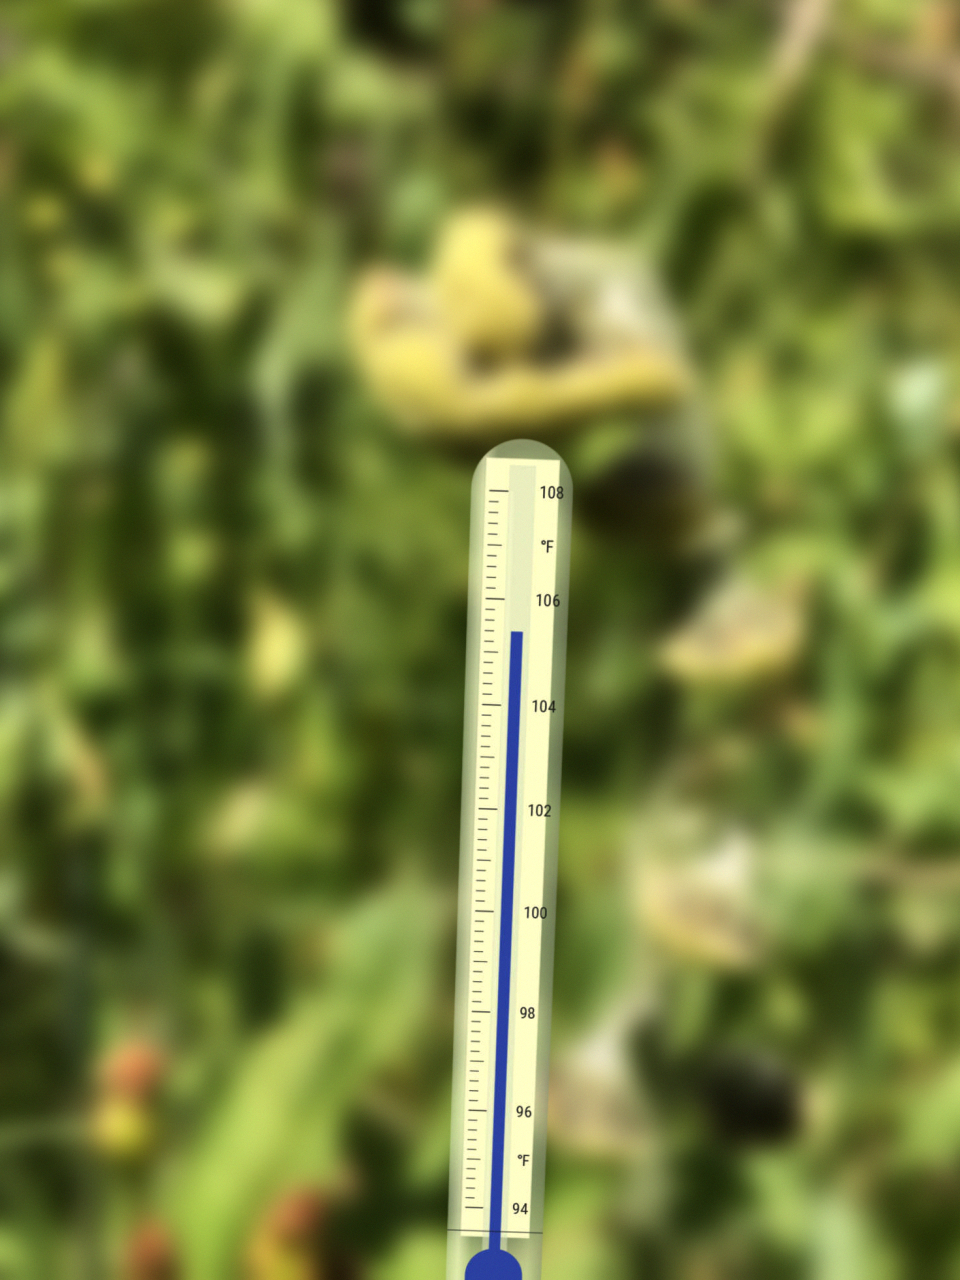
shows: 105.4 °F
